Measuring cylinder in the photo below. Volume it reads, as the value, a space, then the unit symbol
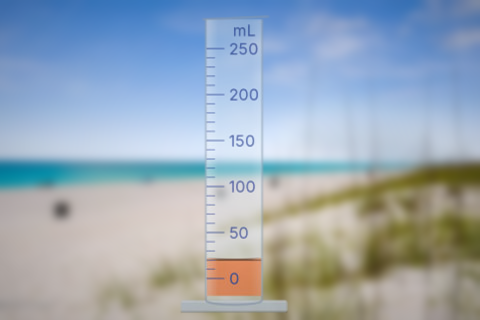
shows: 20 mL
